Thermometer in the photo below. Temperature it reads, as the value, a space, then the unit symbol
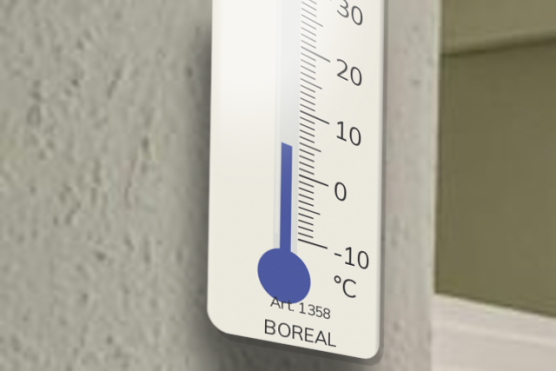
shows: 4 °C
